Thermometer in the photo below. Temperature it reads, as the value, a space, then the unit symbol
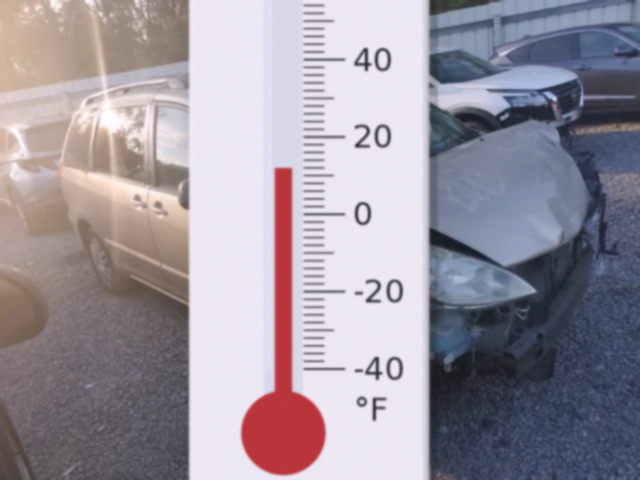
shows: 12 °F
